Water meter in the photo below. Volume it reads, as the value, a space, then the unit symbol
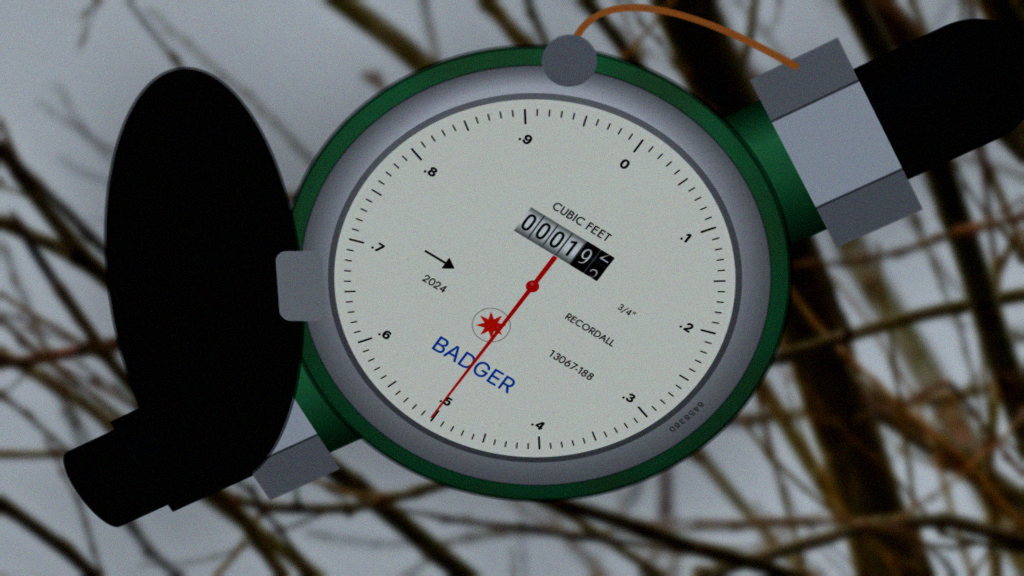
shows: 192.50 ft³
